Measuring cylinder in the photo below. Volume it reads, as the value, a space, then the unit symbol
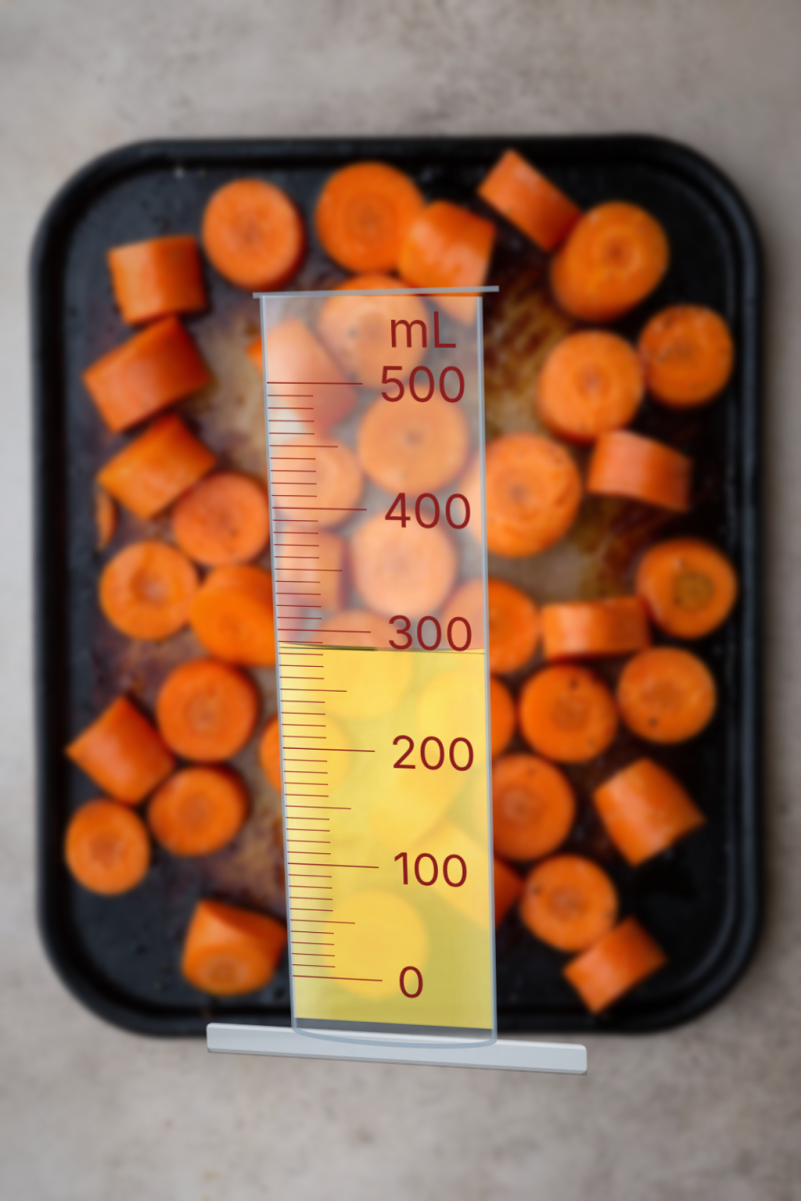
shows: 285 mL
